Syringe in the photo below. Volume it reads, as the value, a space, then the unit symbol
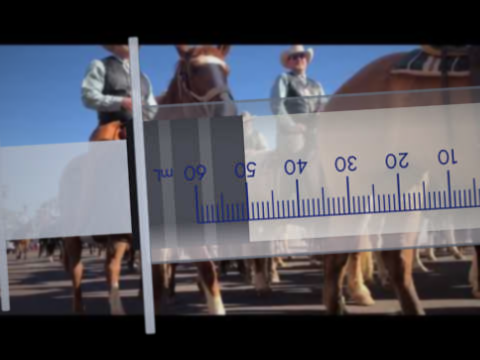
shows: 50 mL
